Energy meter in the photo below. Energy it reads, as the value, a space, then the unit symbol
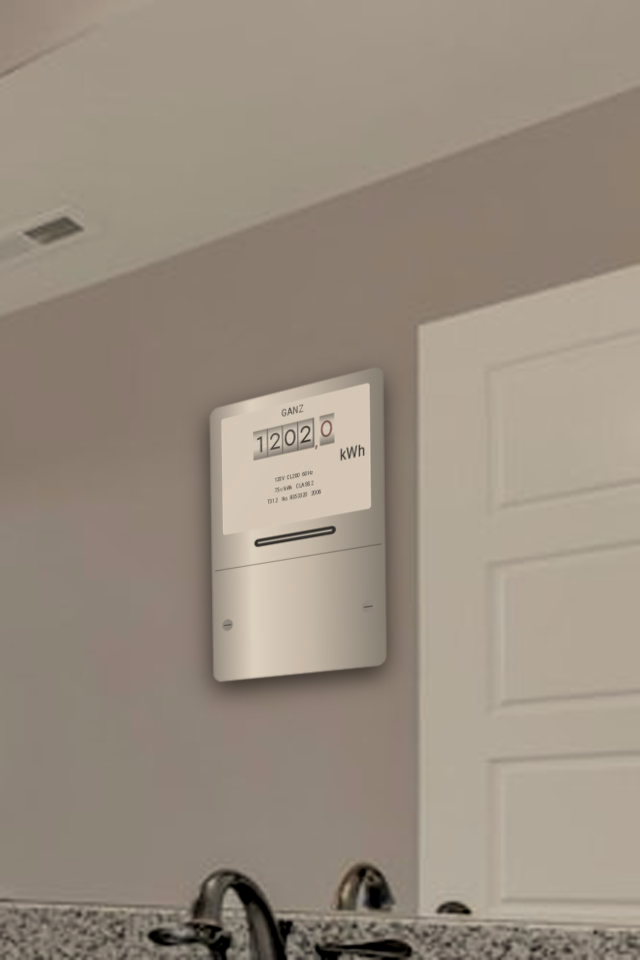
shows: 1202.0 kWh
